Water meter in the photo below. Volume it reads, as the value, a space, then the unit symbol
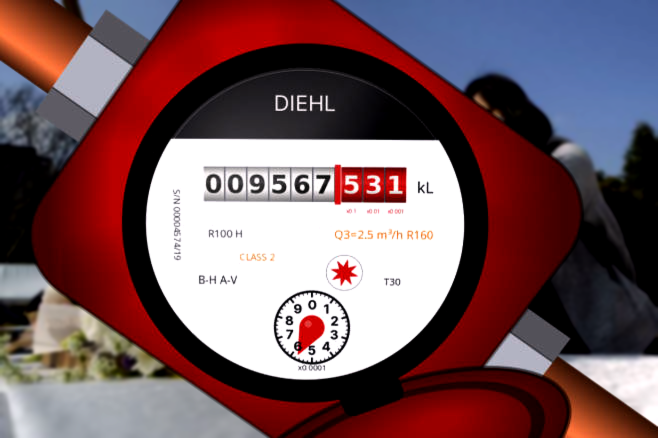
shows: 9567.5315 kL
